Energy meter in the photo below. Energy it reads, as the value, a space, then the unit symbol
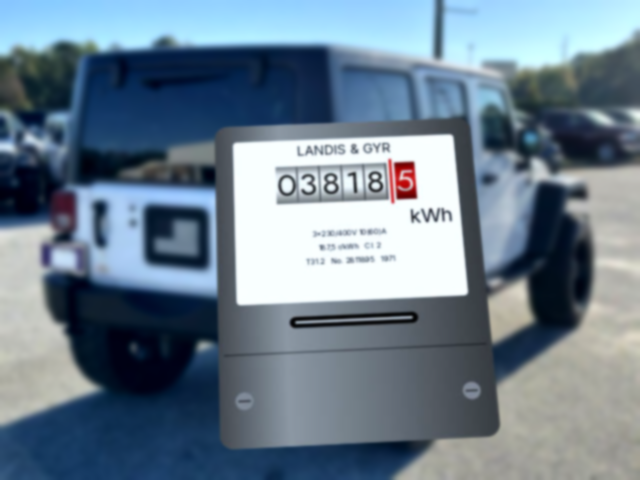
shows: 3818.5 kWh
